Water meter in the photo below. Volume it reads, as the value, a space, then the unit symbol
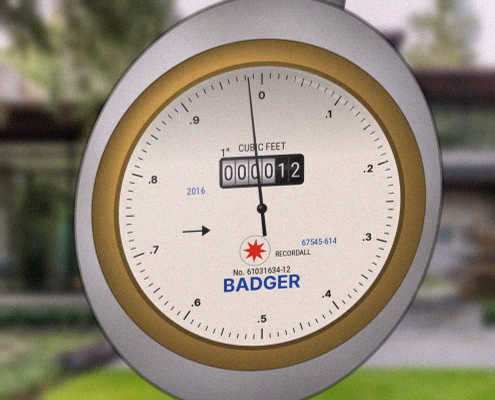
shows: 11.98 ft³
